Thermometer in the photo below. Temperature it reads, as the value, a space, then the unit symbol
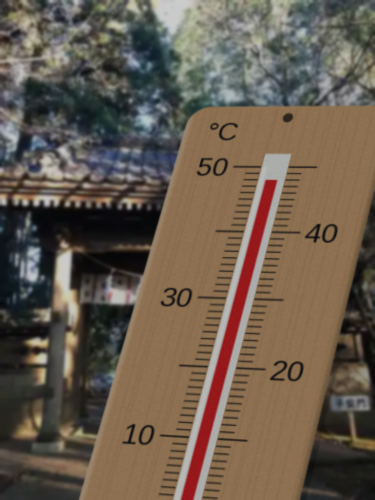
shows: 48 °C
